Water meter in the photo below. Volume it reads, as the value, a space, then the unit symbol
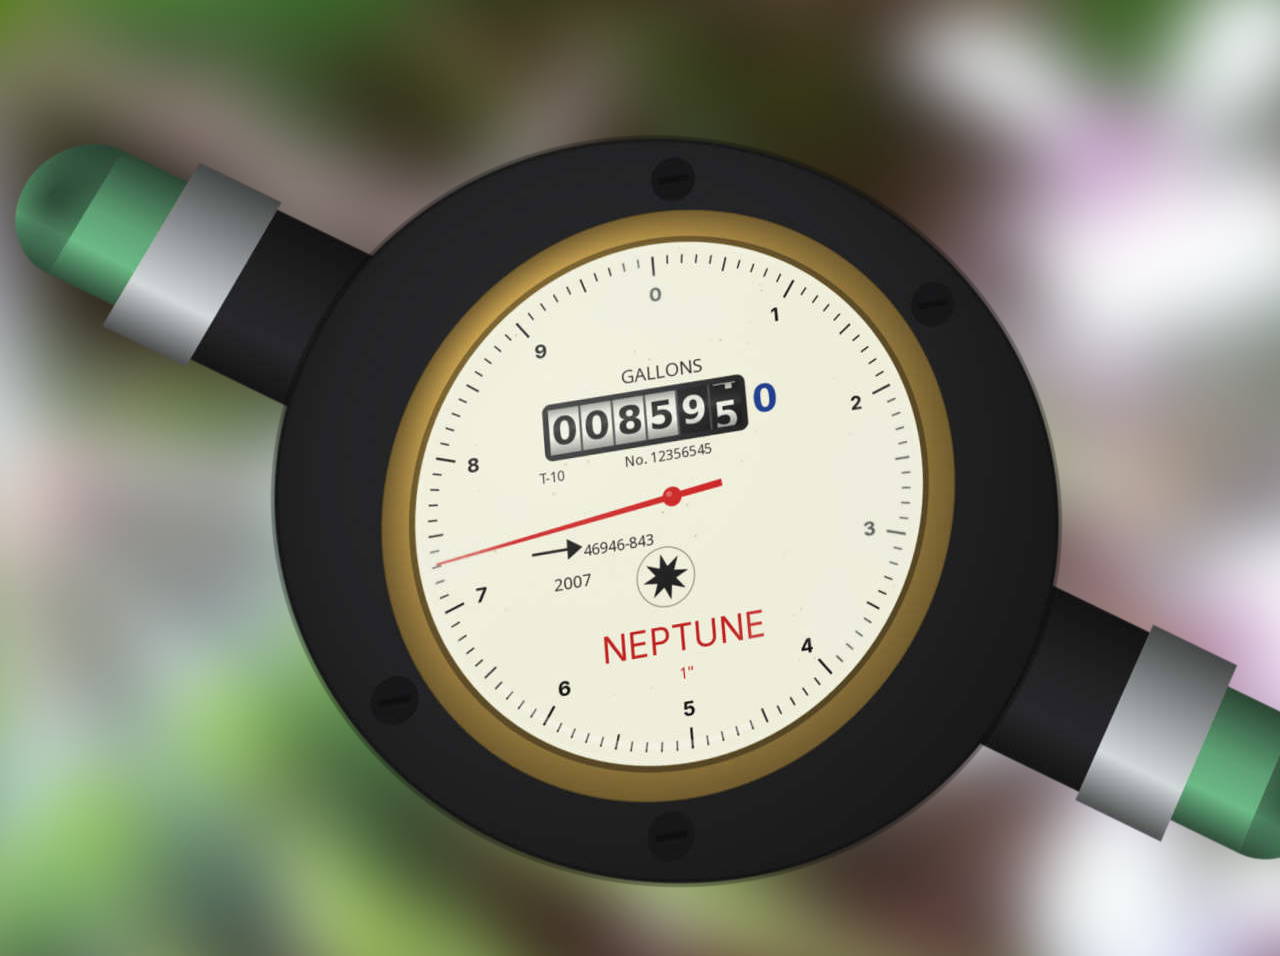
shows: 85947.3 gal
